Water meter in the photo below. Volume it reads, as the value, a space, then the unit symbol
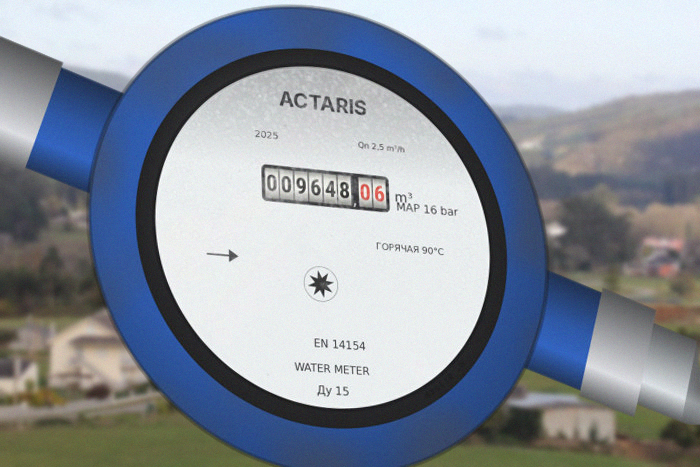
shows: 9648.06 m³
